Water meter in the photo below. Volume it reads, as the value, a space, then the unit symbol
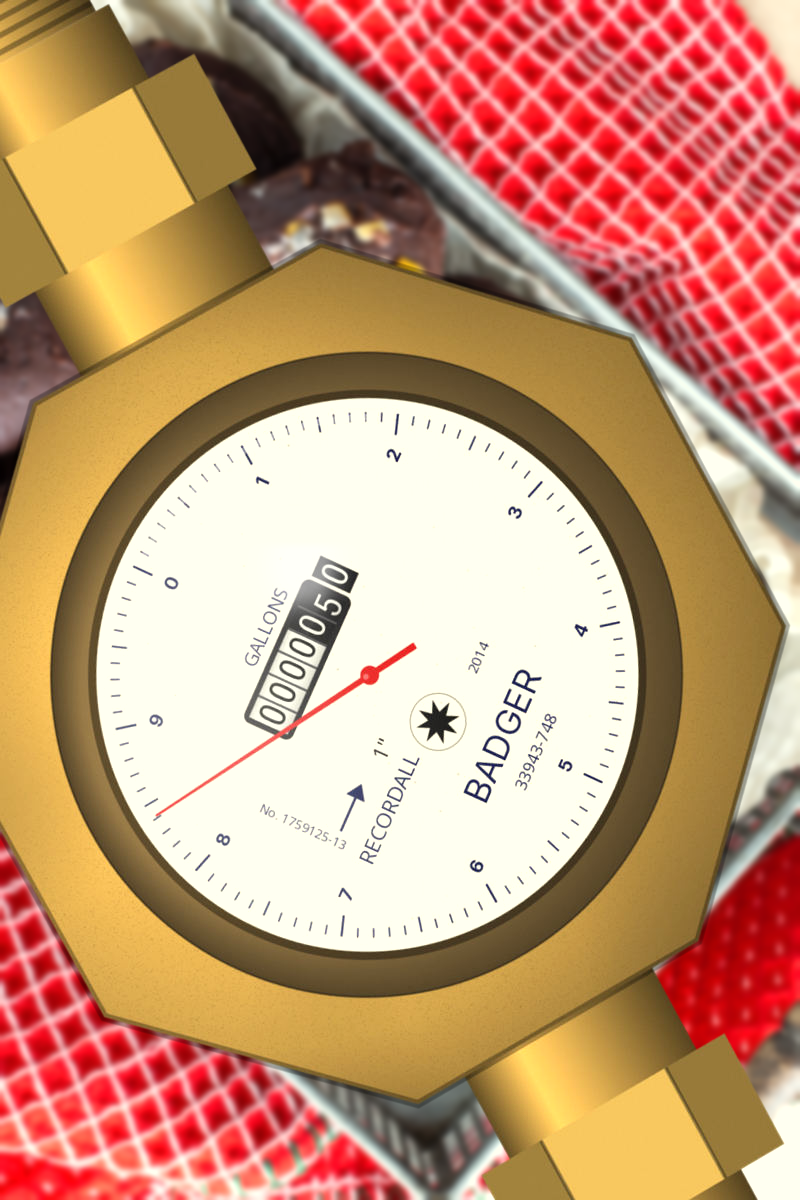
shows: 48.4 gal
